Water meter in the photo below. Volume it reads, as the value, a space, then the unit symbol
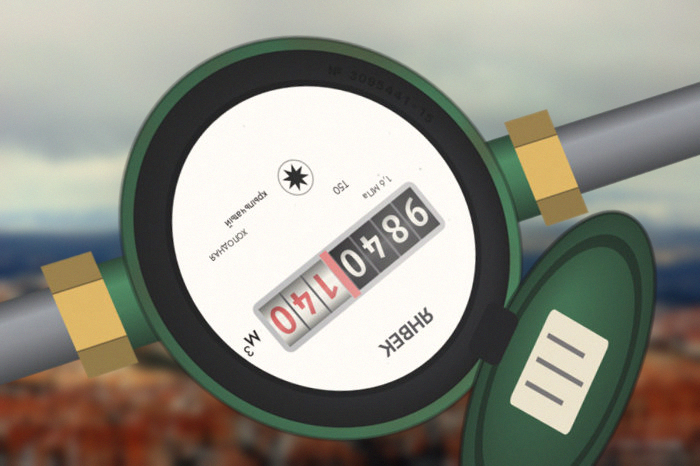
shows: 9840.140 m³
